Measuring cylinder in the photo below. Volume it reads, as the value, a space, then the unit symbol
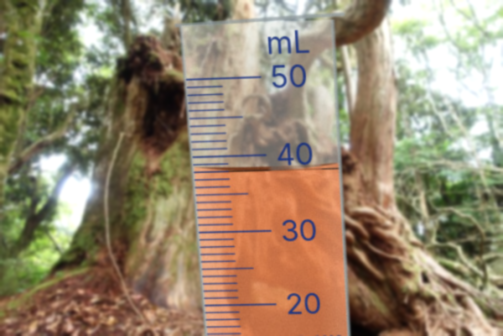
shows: 38 mL
